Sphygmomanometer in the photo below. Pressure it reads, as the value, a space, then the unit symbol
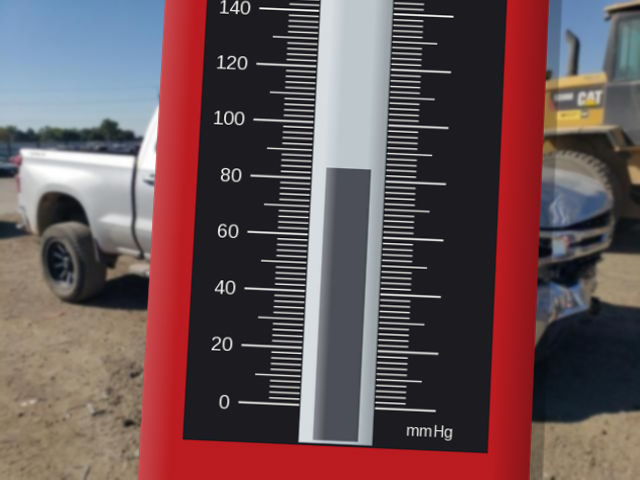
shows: 84 mmHg
